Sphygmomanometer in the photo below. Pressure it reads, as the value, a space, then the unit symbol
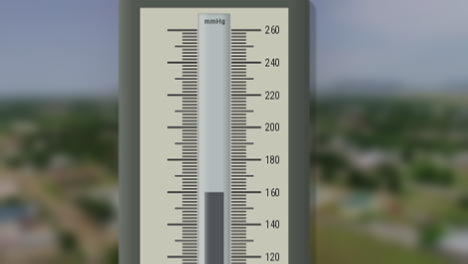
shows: 160 mmHg
